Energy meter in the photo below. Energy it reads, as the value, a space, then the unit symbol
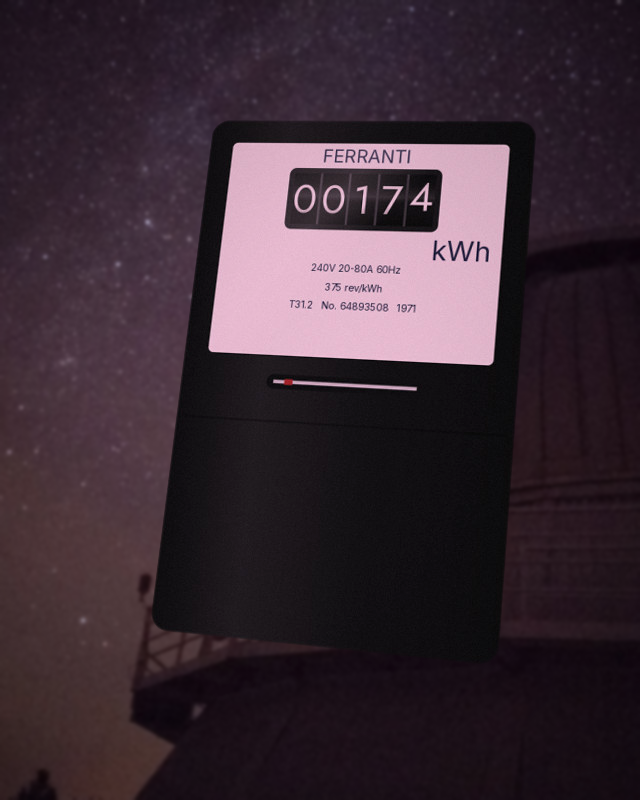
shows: 174 kWh
